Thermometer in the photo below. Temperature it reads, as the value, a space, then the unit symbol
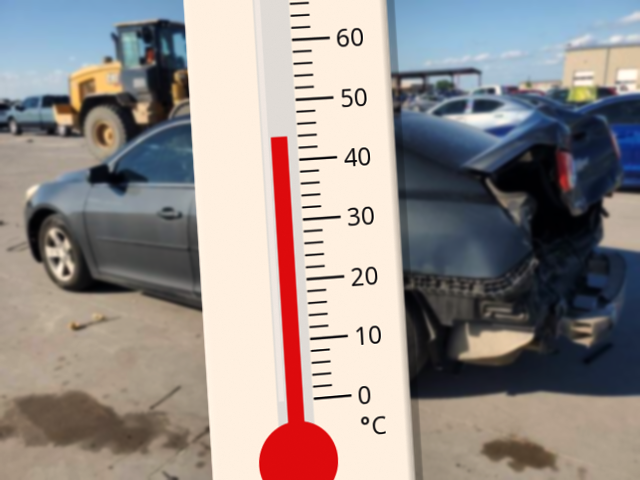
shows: 44 °C
